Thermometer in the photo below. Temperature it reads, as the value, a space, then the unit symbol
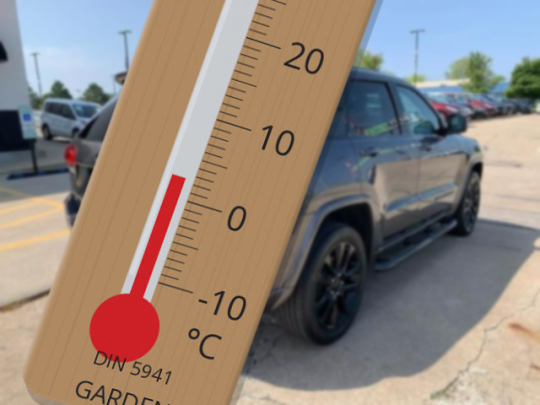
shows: 2.5 °C
